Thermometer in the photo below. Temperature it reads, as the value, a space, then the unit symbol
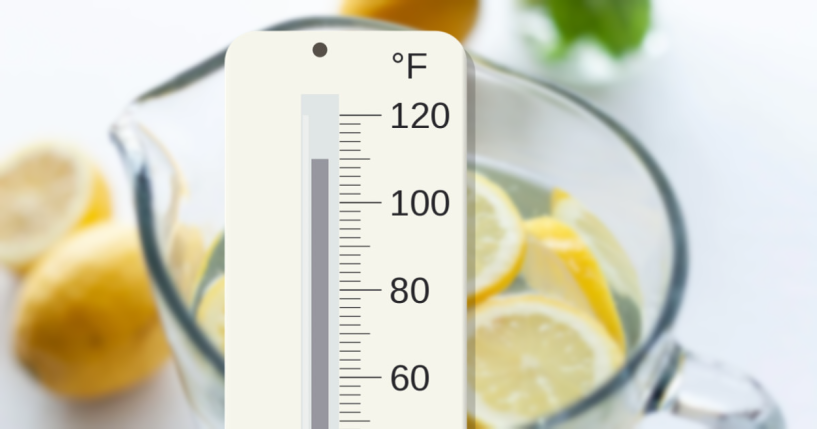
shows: 110 °F
